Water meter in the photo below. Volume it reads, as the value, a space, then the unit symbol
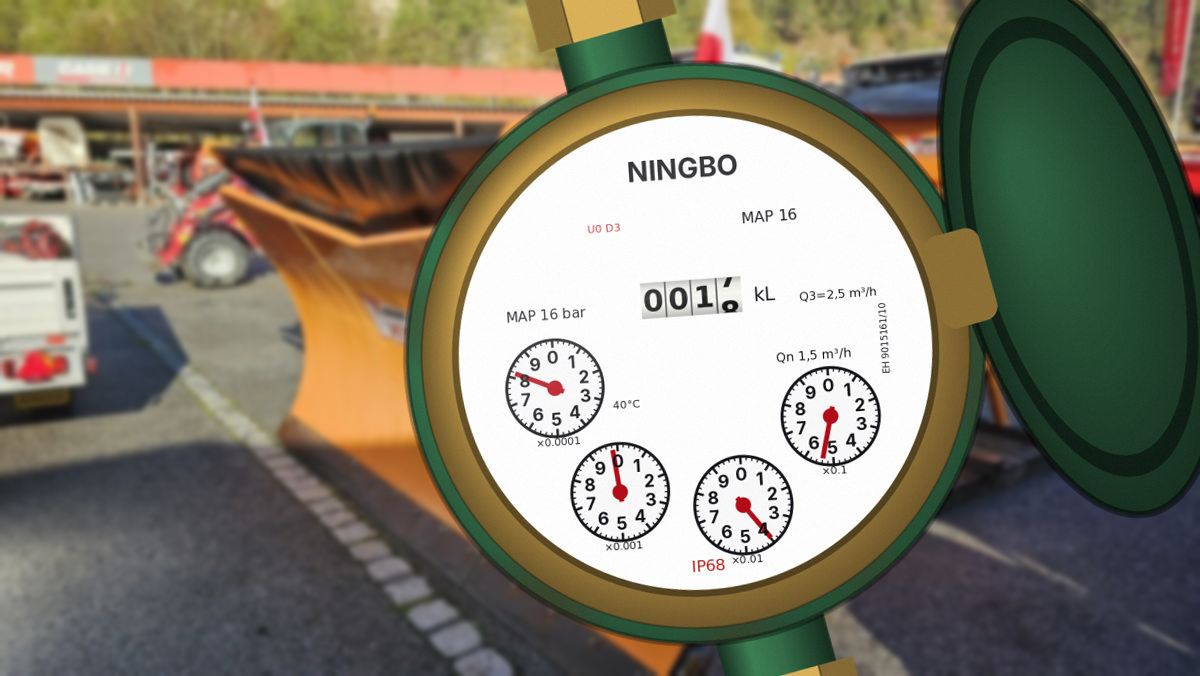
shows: 17.5398 kL
